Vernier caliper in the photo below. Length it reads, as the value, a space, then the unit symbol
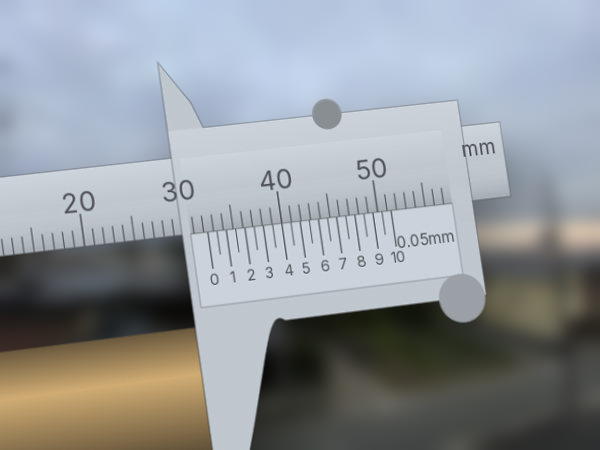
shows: 32.4 mm
